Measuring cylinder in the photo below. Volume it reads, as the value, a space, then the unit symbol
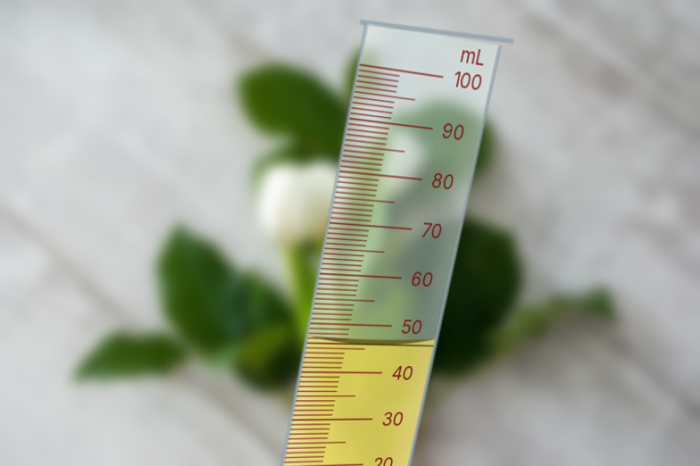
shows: 46 mL
